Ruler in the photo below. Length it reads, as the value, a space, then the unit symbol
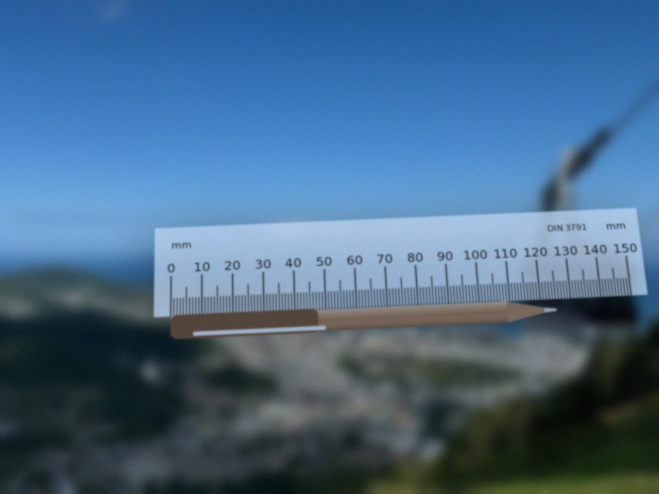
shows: 125 mm
